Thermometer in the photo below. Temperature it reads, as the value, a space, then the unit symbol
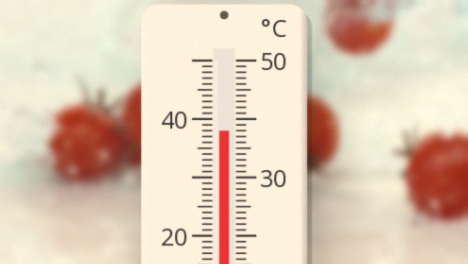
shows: 38 °C
